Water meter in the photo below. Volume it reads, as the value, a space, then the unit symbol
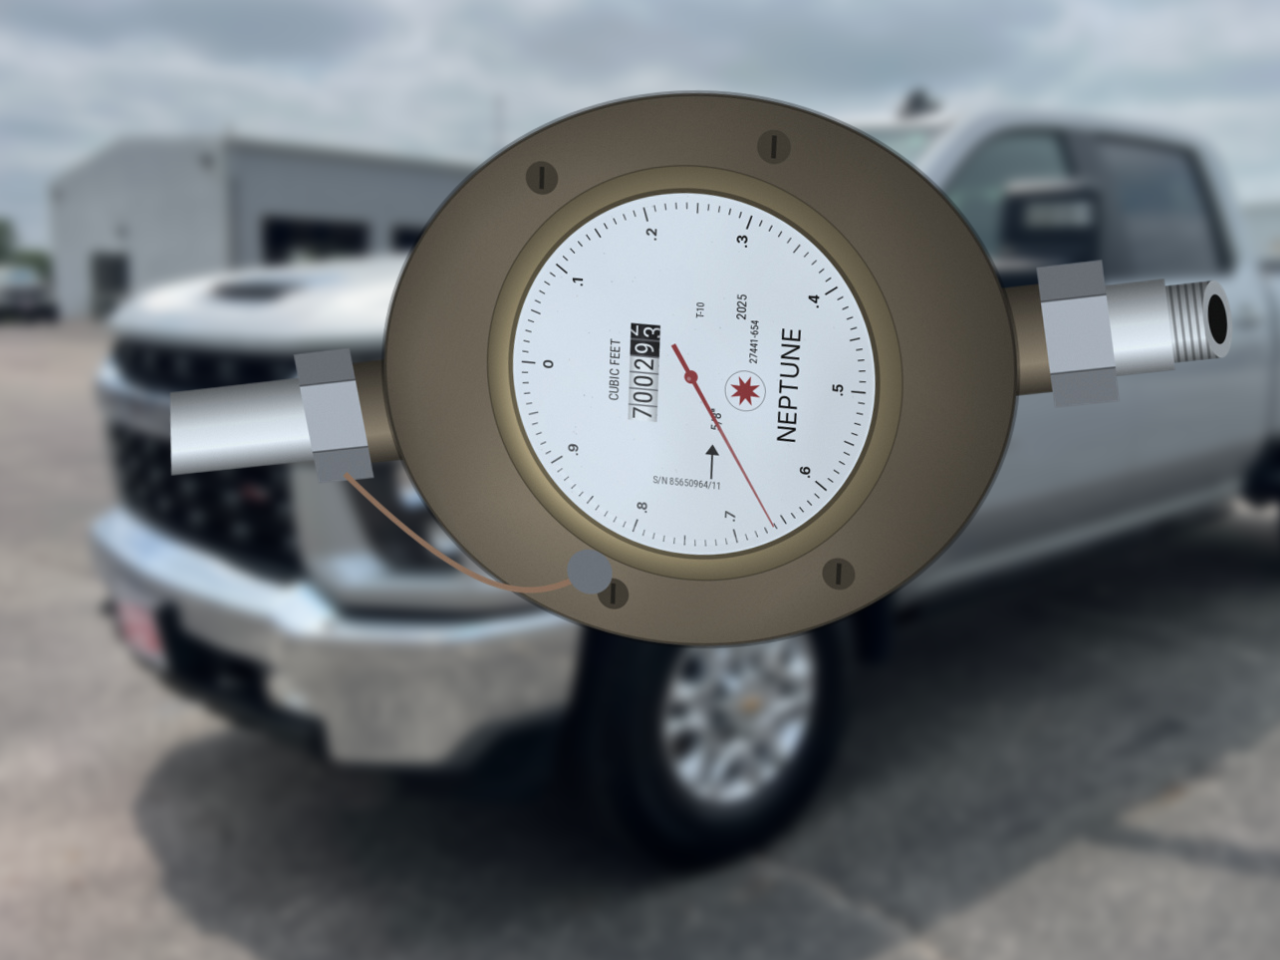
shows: 700292.66 ft³
